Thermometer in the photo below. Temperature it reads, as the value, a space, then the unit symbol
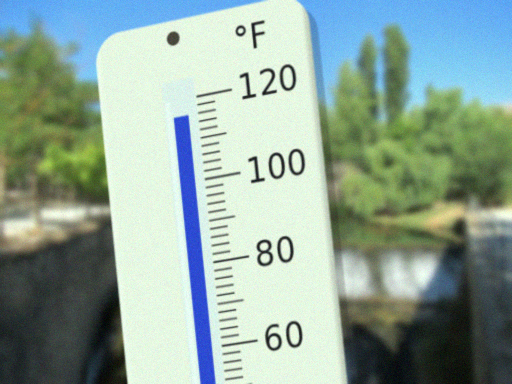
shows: 116 °F
